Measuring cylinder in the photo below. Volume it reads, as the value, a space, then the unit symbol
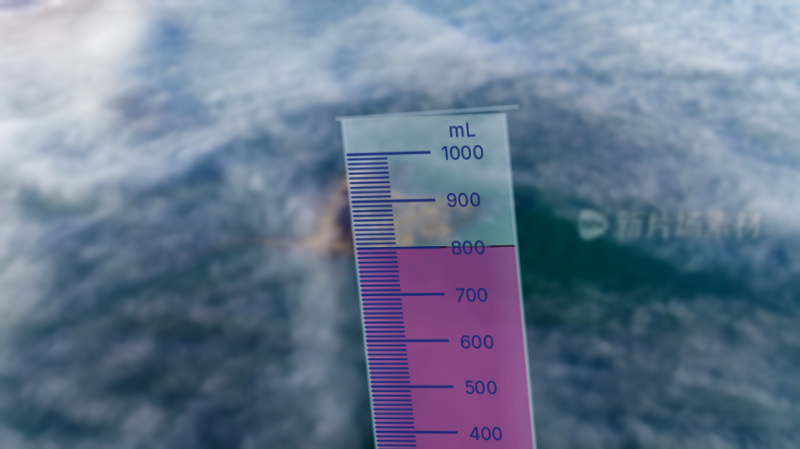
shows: 800 mL
